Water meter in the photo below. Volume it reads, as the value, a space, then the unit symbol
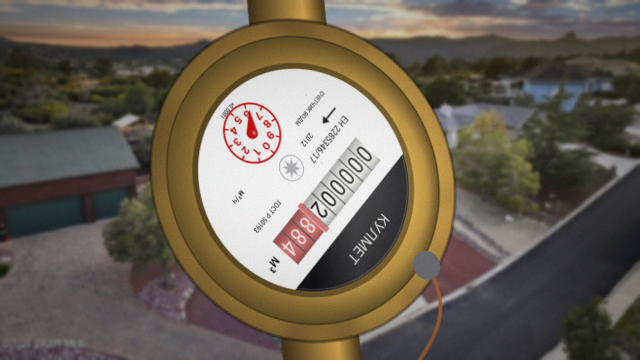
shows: 2.8846 m³
